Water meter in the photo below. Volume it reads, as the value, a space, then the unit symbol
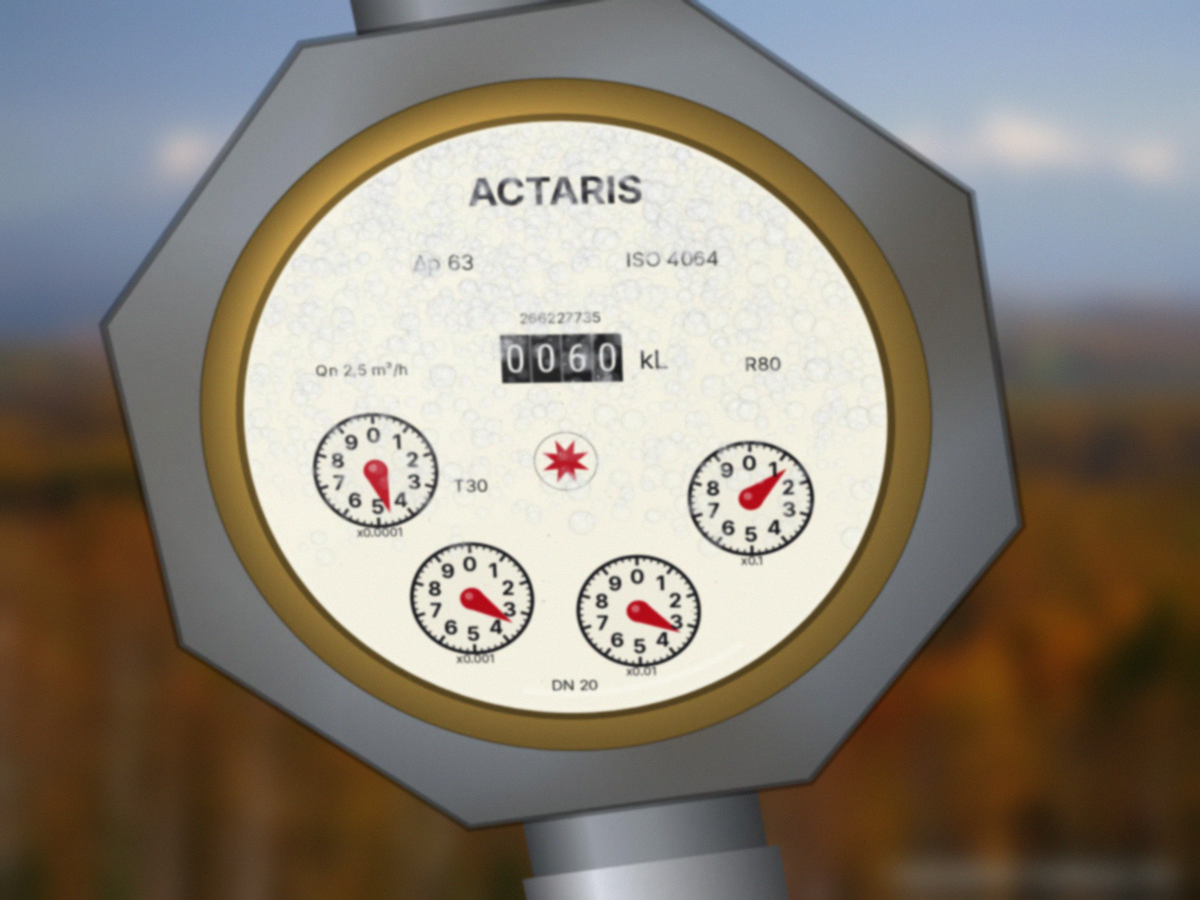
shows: 60.1334 kL
